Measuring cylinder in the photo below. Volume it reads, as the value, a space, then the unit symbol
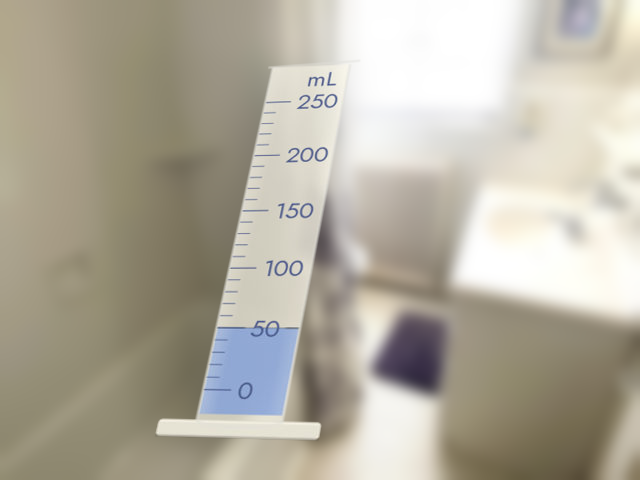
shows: 50 mL
